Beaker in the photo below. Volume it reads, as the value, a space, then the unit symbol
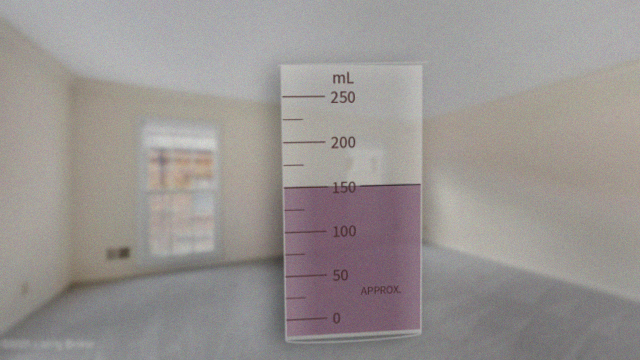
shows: 150 mL
